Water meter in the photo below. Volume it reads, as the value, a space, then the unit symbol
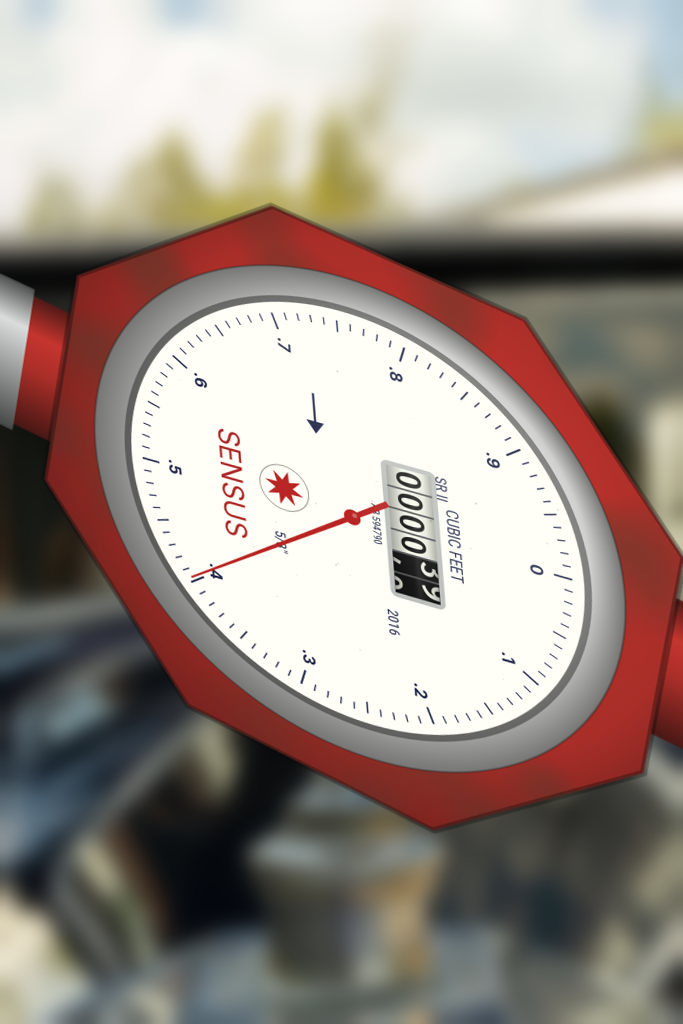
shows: 39.40 ft³
